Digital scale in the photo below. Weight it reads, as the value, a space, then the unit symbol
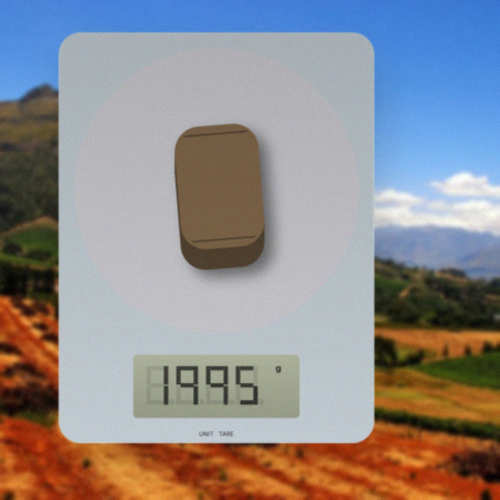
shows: 1995 g
